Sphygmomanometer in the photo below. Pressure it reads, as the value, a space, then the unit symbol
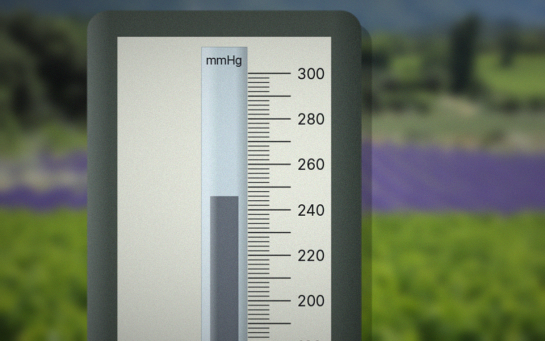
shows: 246 mmHg
